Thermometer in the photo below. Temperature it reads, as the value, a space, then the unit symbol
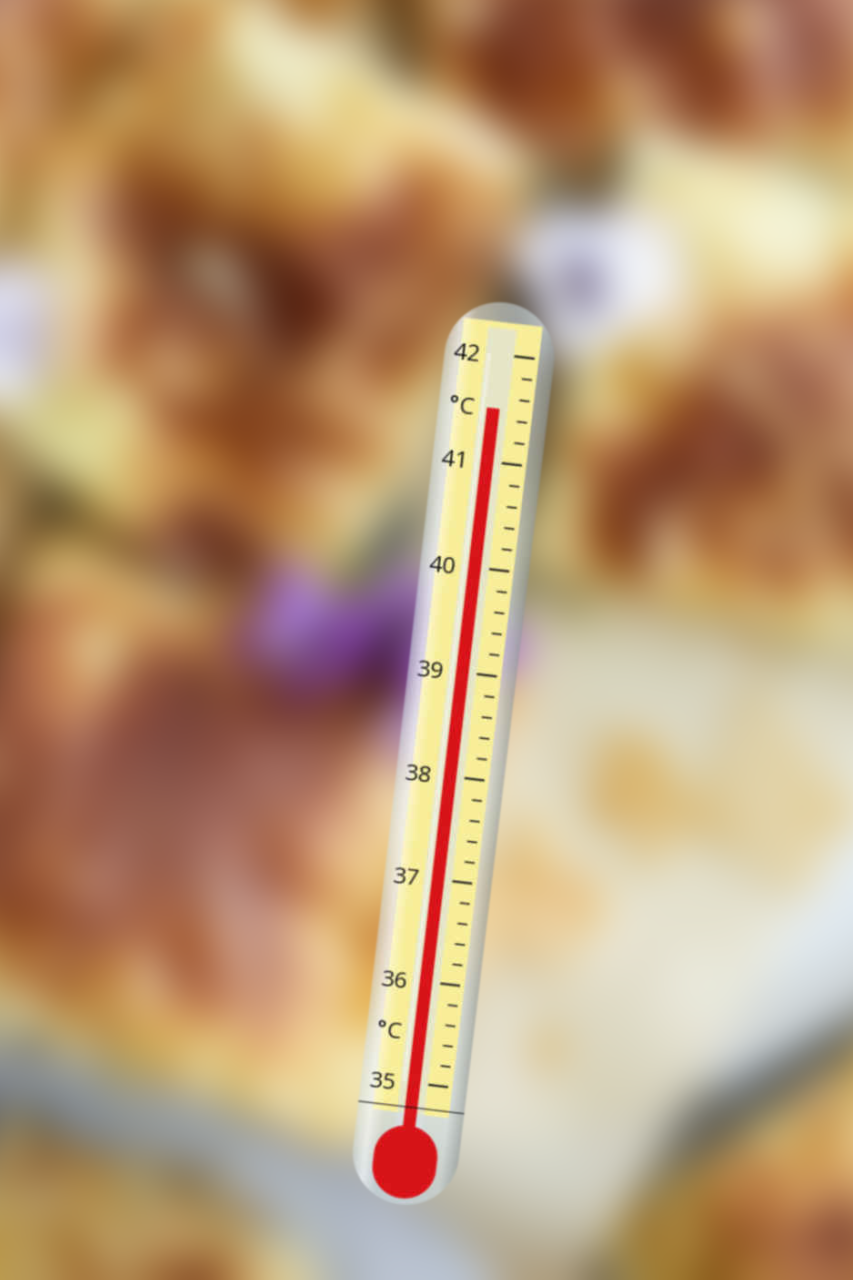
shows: 41.5 °C
